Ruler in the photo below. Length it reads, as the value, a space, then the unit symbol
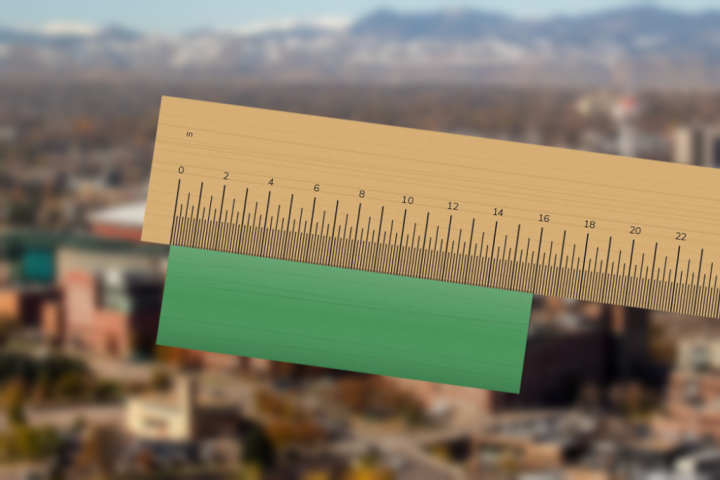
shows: 16 in
